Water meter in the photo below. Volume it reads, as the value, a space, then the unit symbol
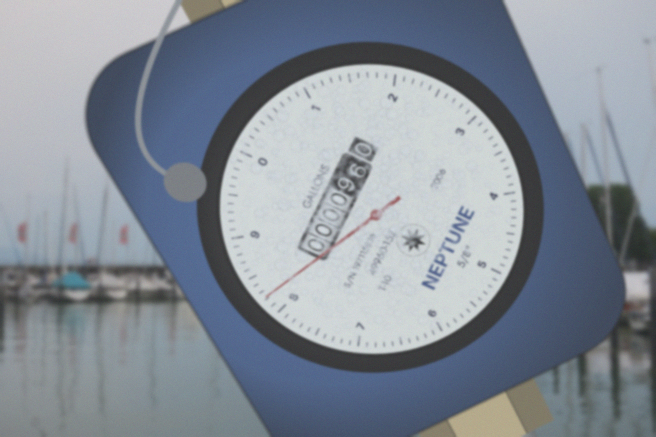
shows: 958.2 gal
